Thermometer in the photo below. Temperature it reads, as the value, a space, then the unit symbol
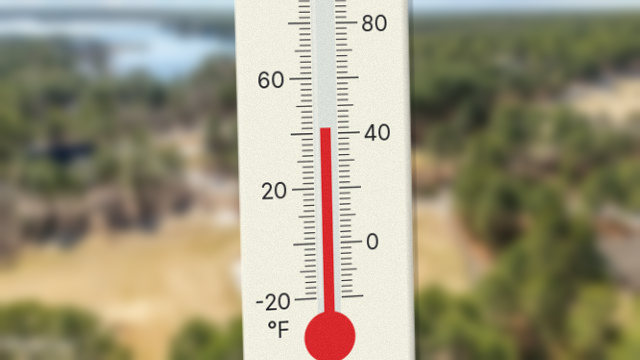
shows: 42 °F
